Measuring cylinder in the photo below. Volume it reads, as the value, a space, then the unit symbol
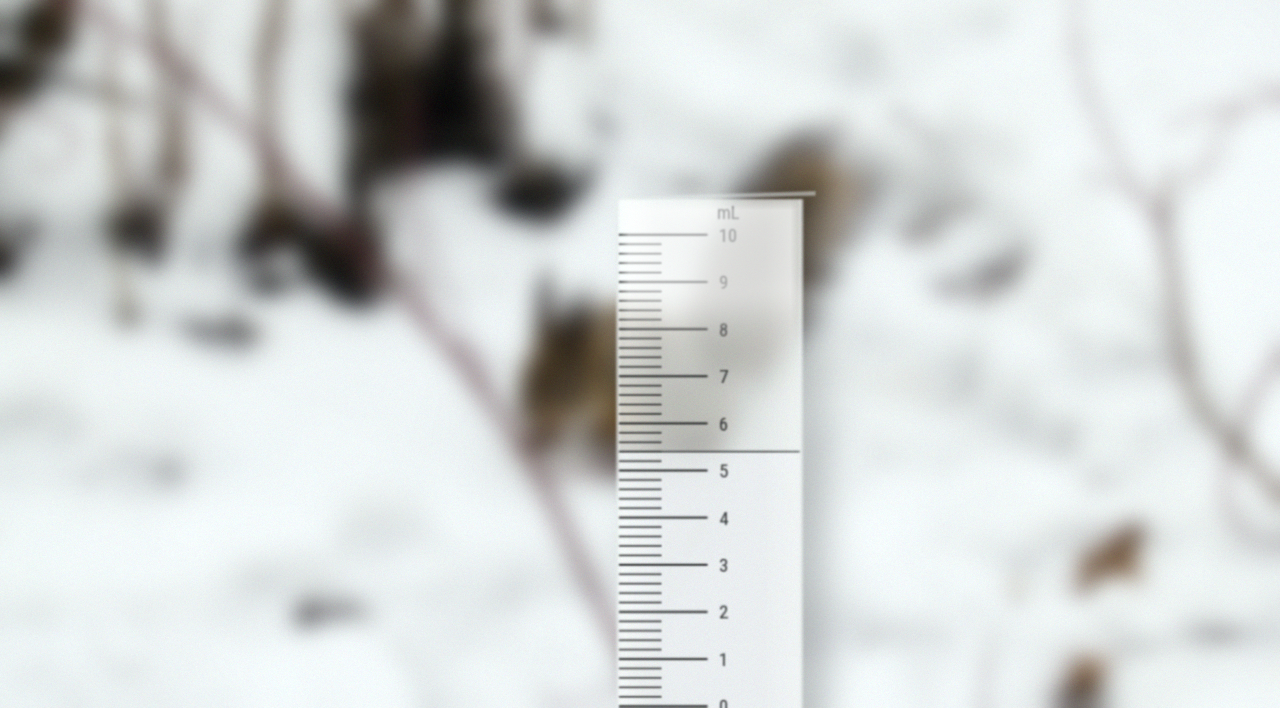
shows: 5.4 mL
